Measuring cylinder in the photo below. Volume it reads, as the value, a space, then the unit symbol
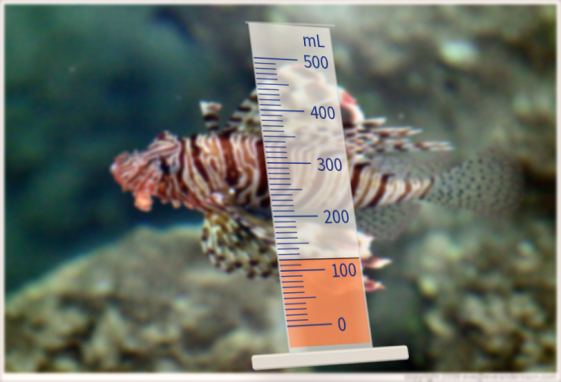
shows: 120 mL
